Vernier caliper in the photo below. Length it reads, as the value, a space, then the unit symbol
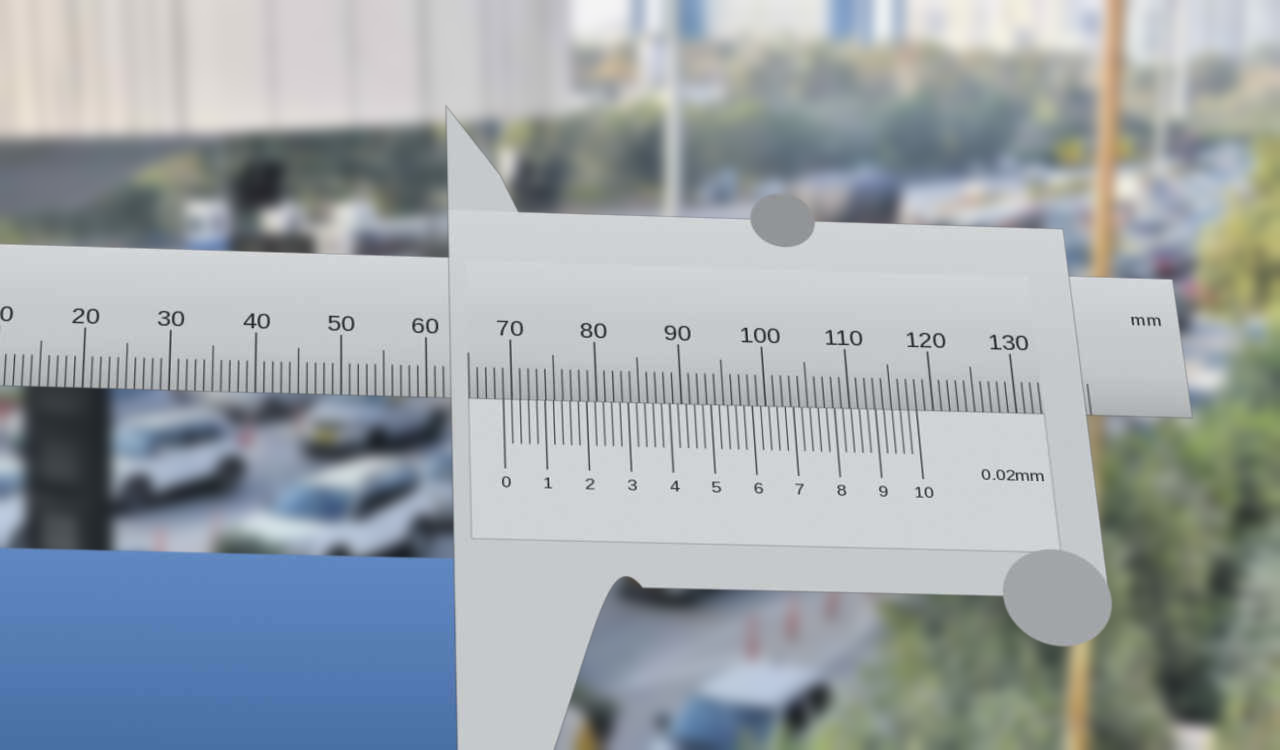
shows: 69.0 mm
